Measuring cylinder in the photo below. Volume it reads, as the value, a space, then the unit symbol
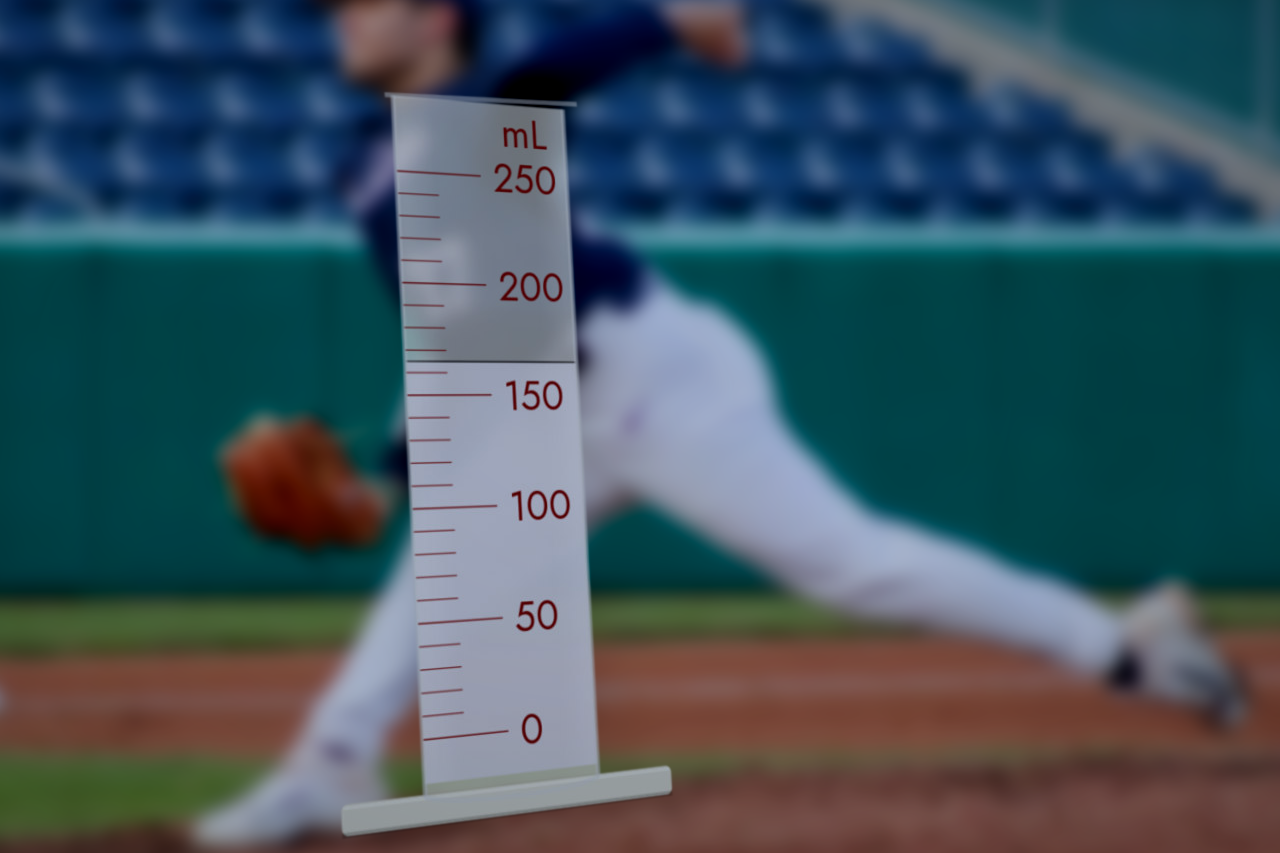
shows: 165 mL
